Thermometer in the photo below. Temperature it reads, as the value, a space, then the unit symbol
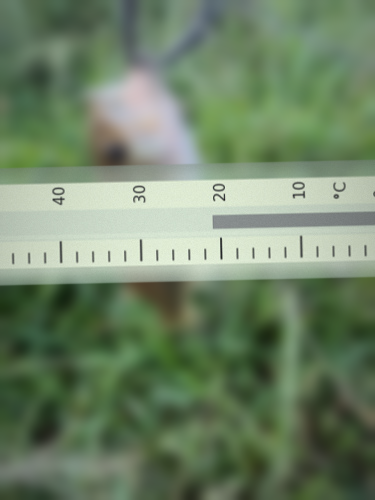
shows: 21 °C
